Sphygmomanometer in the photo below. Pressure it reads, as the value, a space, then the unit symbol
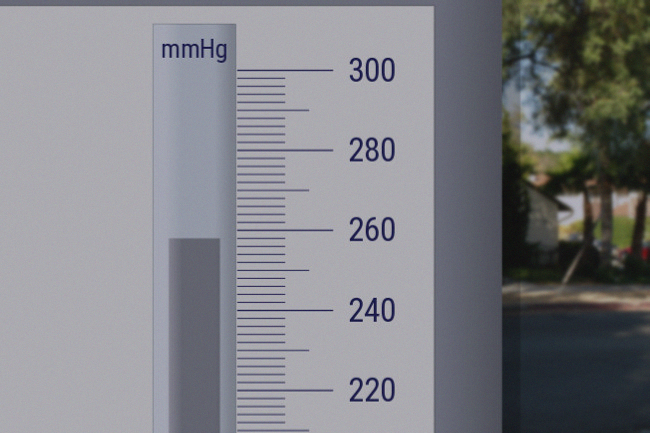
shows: 258 mmHg
